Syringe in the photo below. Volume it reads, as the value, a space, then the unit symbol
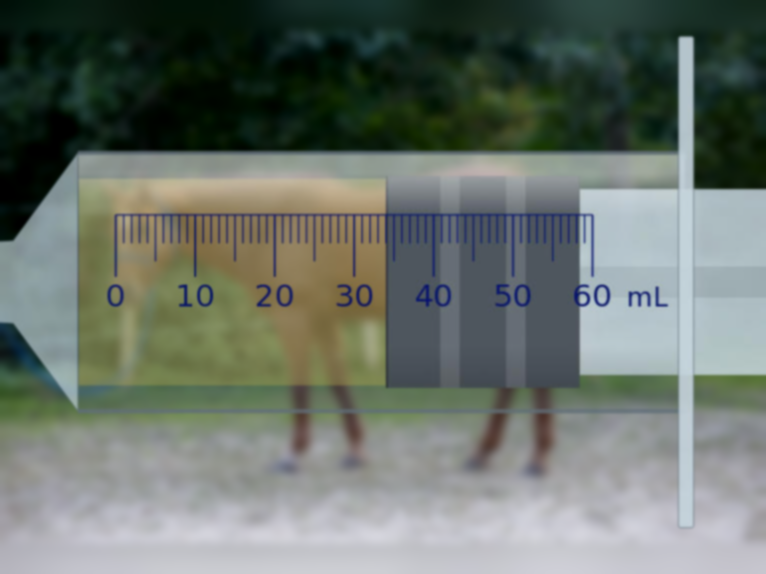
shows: 34 mL
